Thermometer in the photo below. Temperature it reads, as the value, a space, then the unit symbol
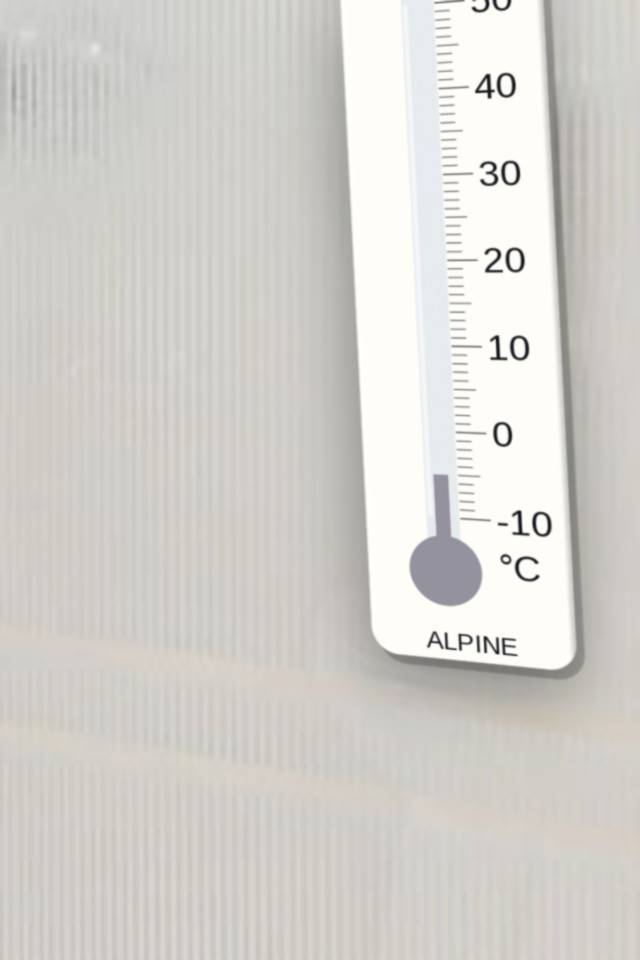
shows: -5 °C
